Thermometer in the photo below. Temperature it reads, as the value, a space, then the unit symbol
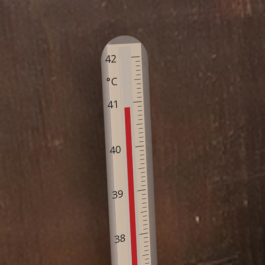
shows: 40.9 °C
